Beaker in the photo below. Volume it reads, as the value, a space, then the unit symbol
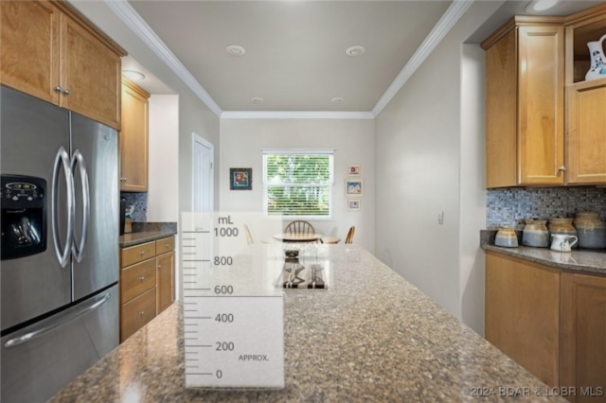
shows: 550 mL
